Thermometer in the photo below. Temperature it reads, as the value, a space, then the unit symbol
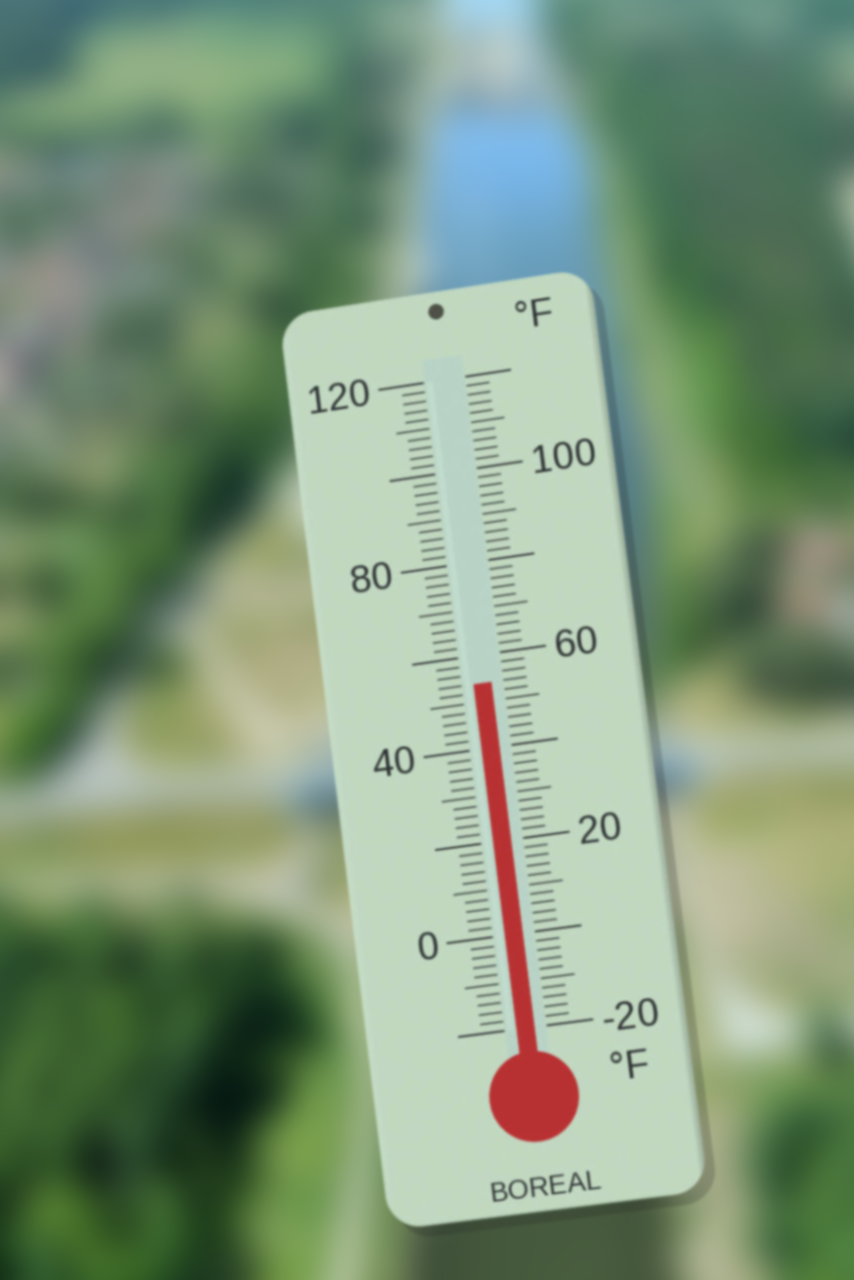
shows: 54 °F
